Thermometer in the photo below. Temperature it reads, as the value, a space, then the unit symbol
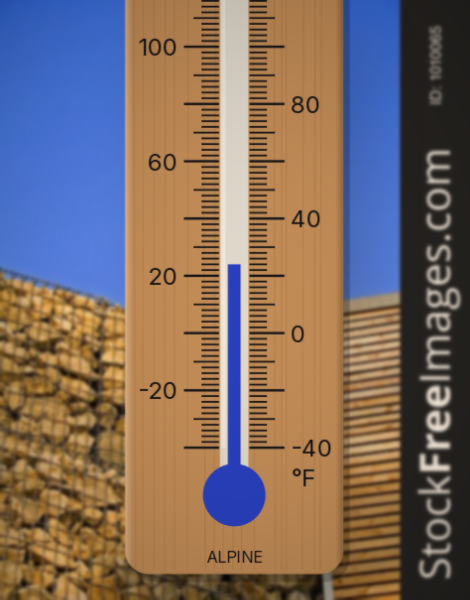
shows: 24 °F
